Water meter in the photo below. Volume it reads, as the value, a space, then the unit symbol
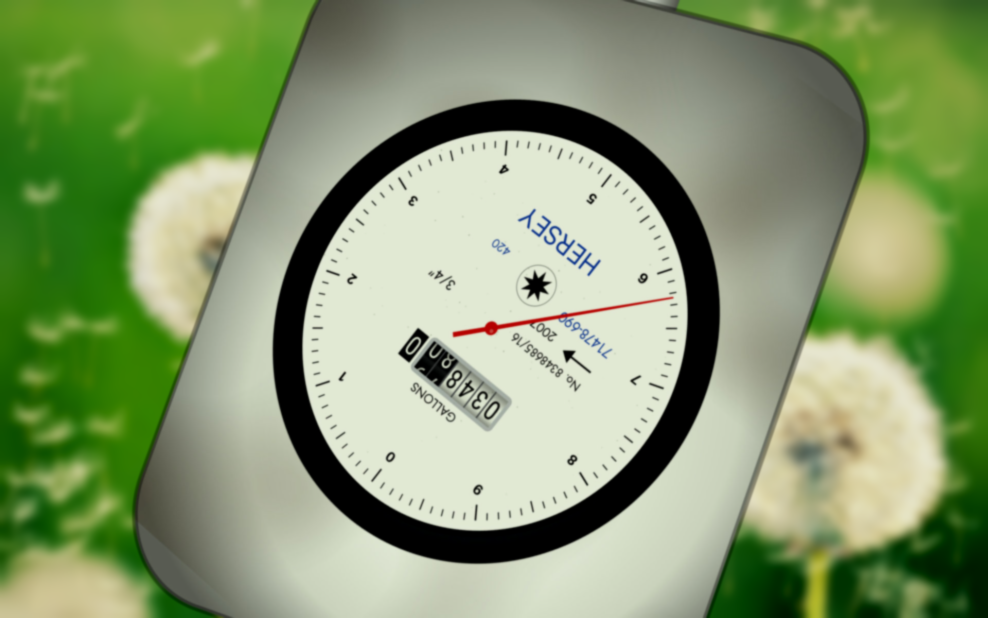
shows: 348796.2 gal
